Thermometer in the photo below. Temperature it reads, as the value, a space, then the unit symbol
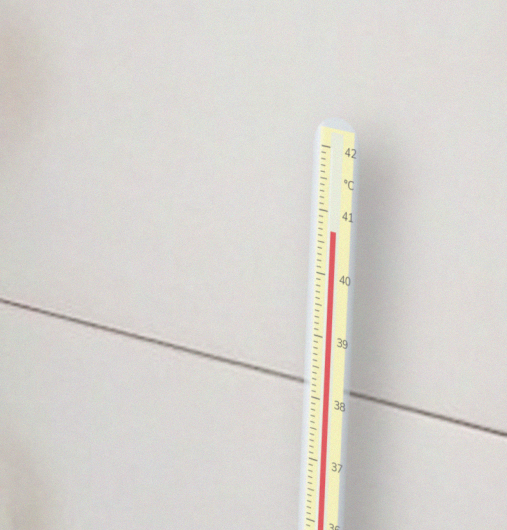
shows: 40.7 °C
